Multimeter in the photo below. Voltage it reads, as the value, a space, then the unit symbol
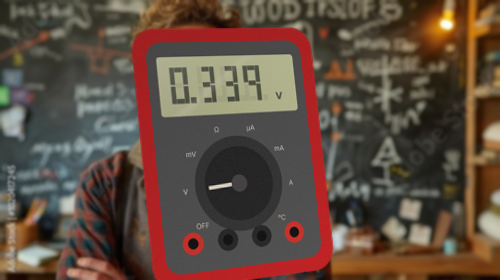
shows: 0.339 V
